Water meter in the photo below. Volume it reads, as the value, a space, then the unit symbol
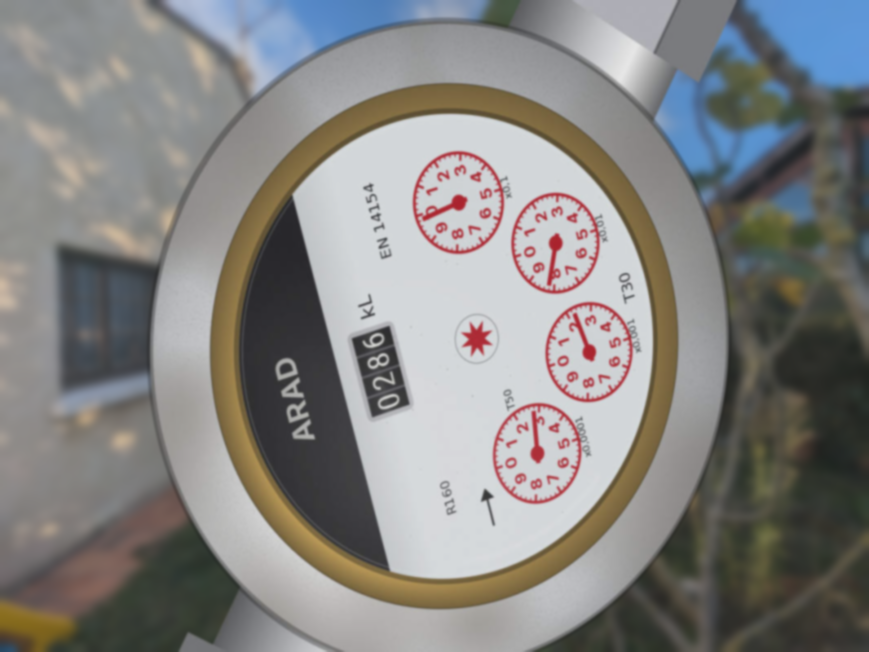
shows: 285.9822 kL
